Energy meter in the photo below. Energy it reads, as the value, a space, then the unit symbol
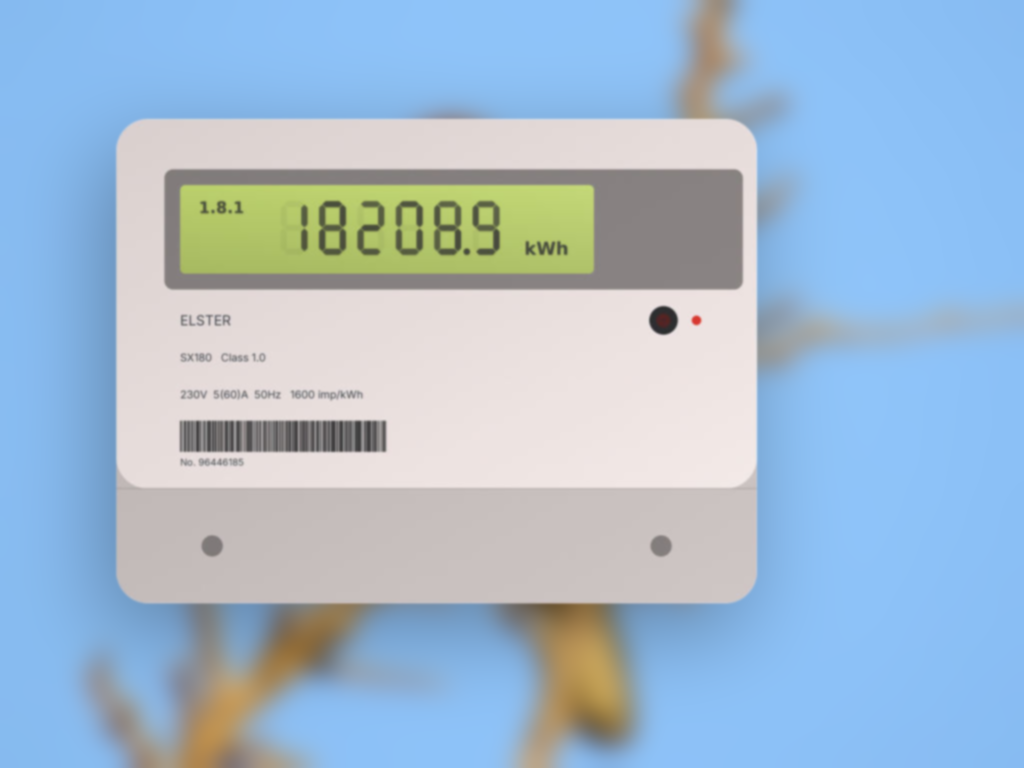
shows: 18208.9 kWh
